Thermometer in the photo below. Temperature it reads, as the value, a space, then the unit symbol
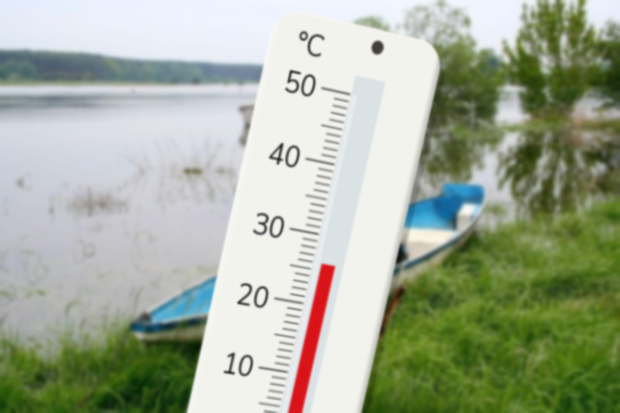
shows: 26 °C
